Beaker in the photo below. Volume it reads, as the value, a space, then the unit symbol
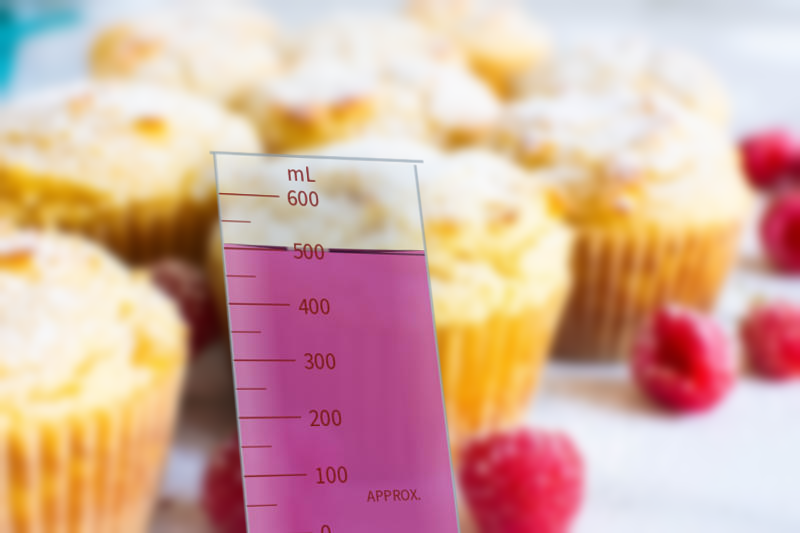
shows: 500 mL
